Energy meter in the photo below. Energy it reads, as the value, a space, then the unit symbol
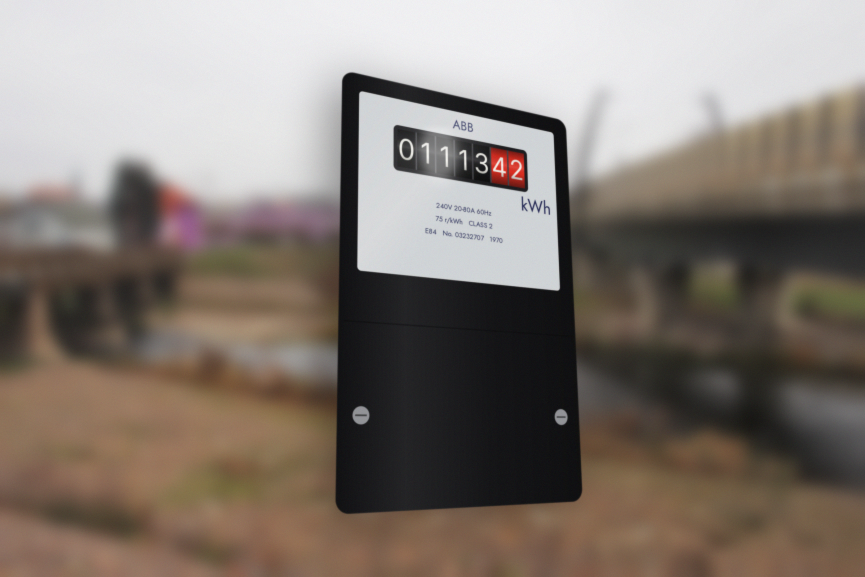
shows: 1113.42 kWh
